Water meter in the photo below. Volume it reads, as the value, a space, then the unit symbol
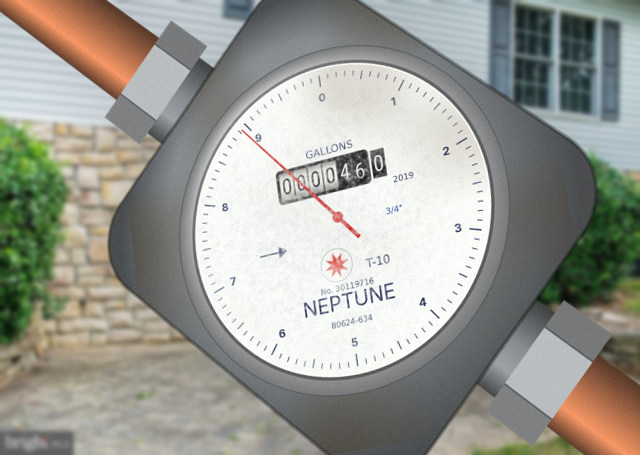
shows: 458.9 gal
